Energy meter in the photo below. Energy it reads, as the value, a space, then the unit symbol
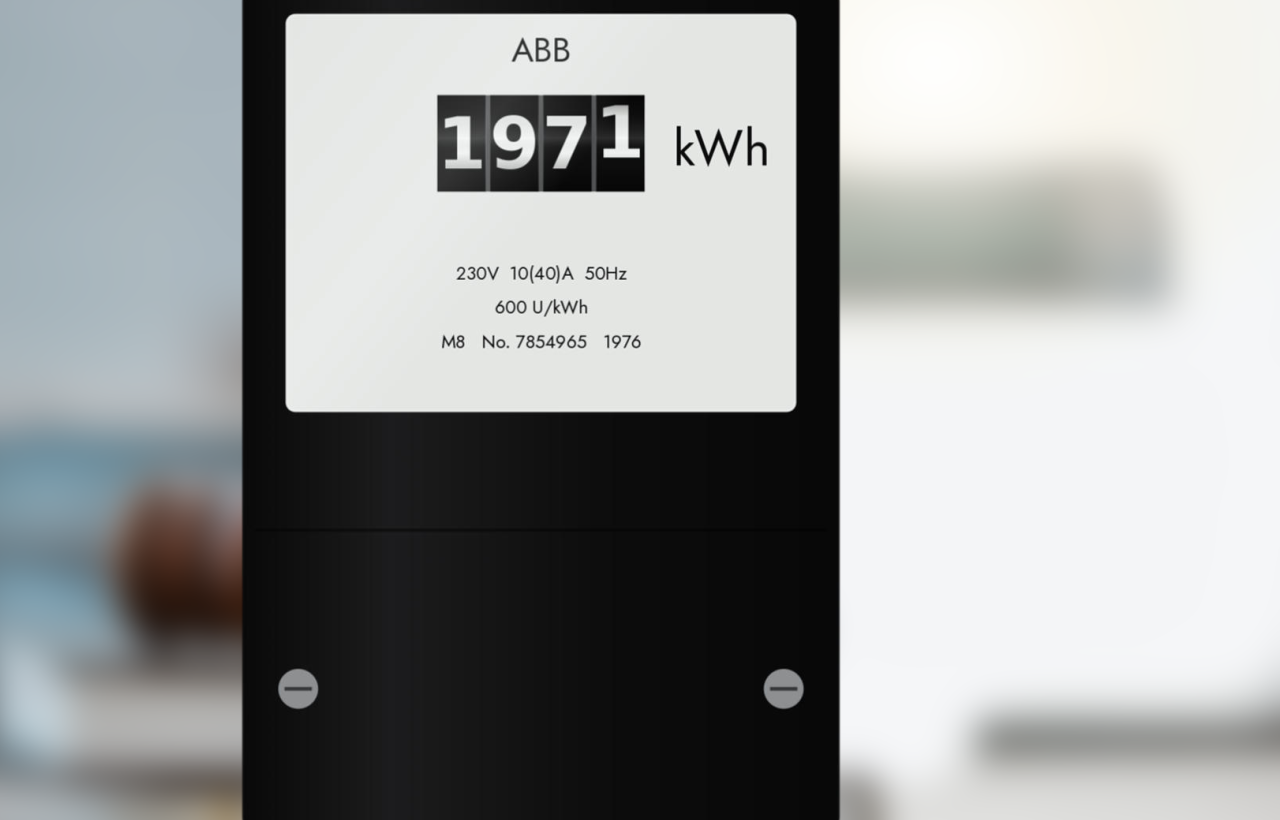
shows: 1971 kWh
